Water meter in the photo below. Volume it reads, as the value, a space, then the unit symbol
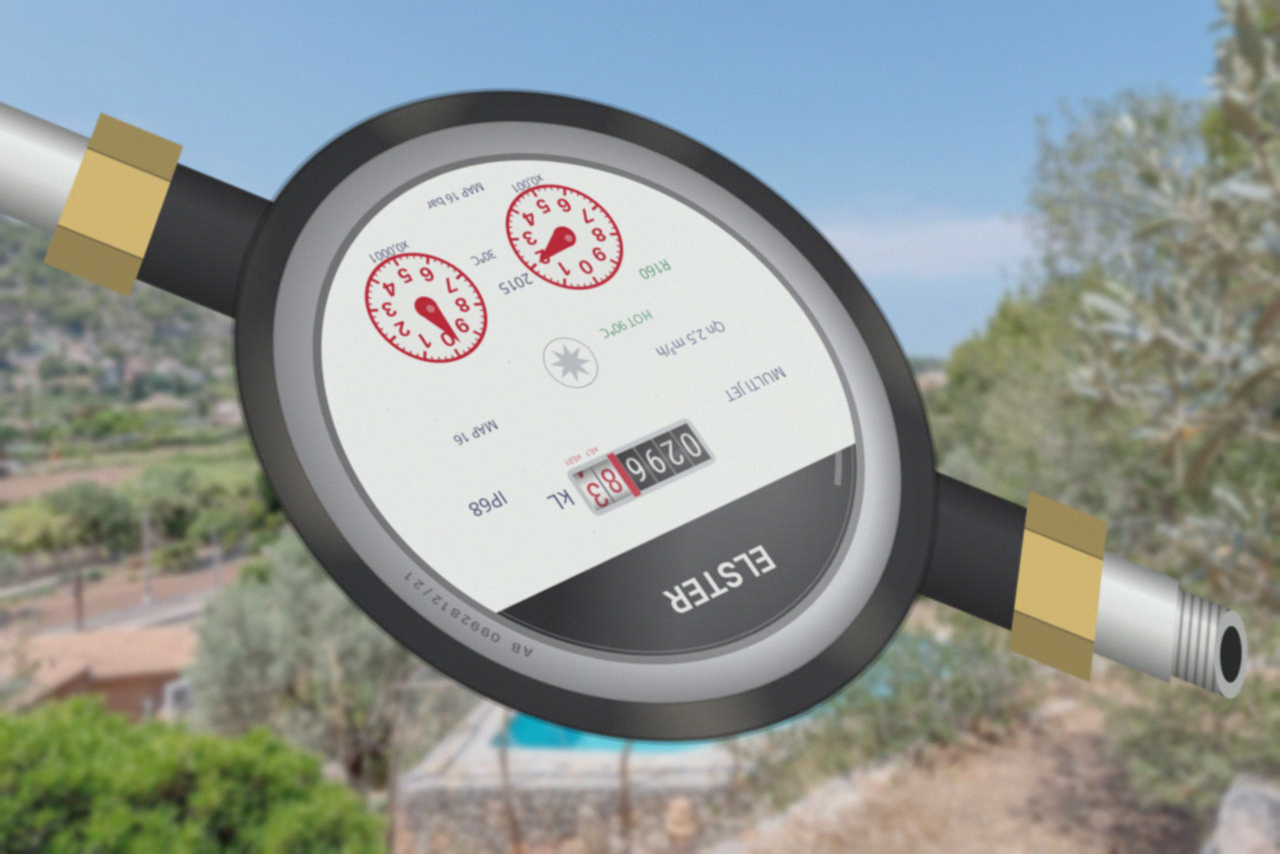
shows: 296.8319 kL
